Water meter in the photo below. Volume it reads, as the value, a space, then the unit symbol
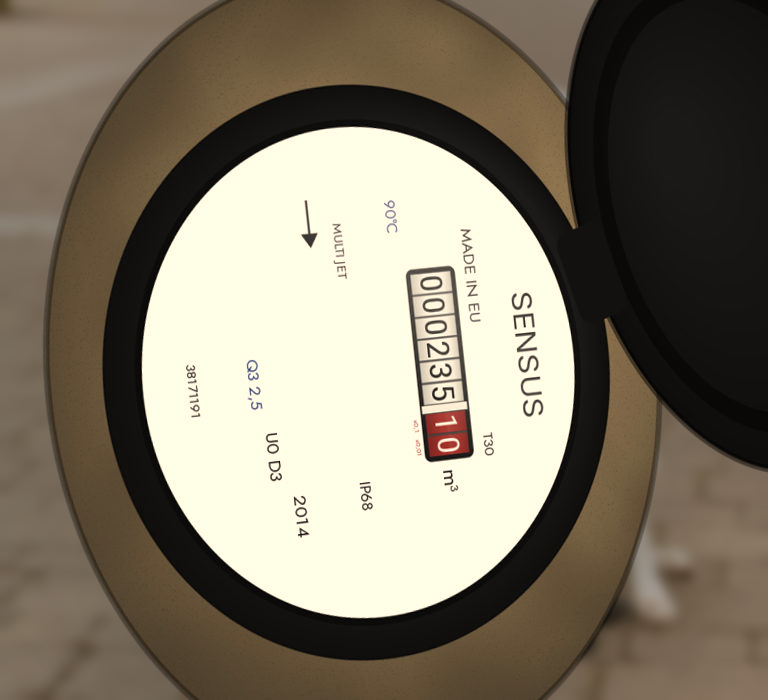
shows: 235.10 m³
